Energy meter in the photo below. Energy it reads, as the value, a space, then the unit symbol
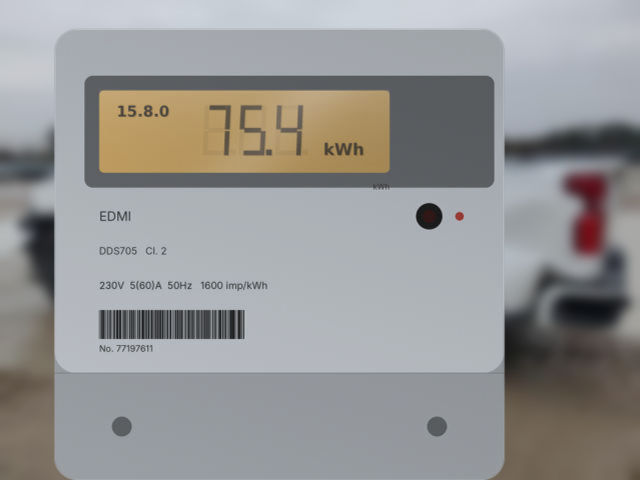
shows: 75.4 kWh
